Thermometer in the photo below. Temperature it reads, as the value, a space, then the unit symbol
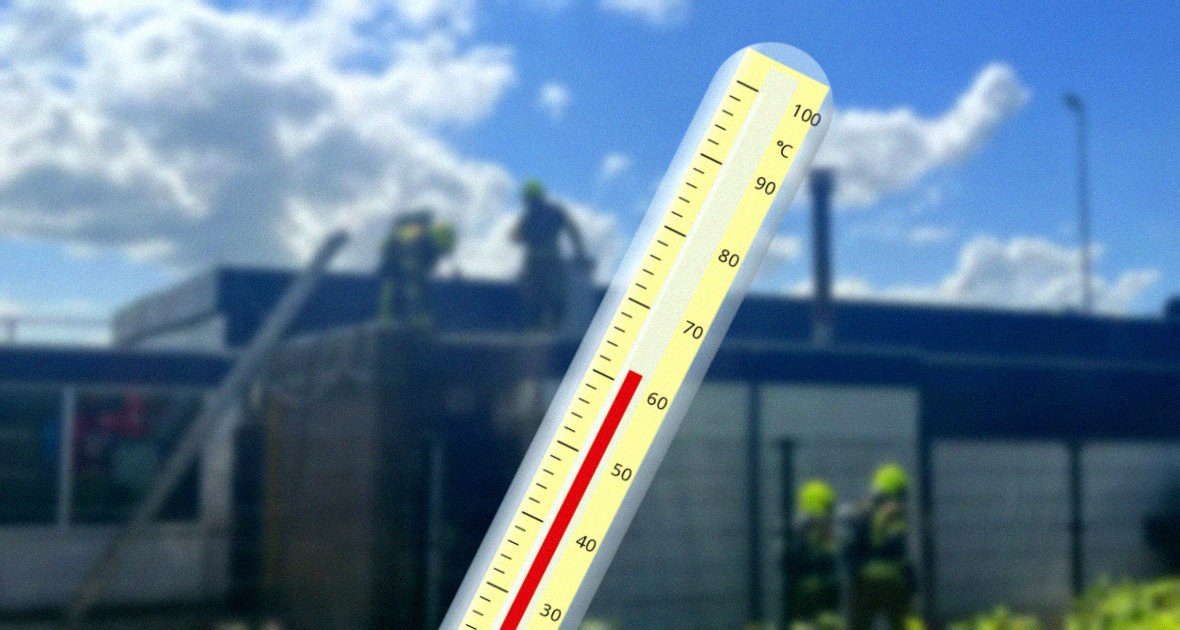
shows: 62 °C
